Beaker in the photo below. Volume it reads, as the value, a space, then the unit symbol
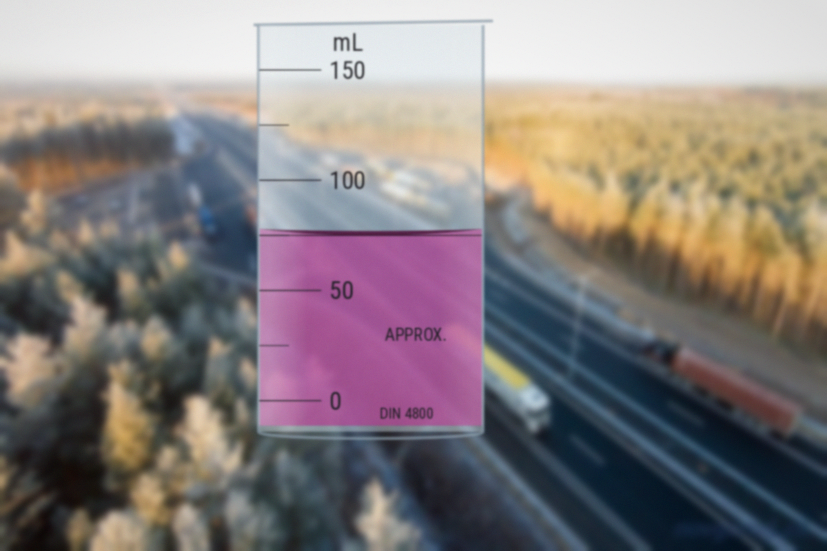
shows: 75 mL
